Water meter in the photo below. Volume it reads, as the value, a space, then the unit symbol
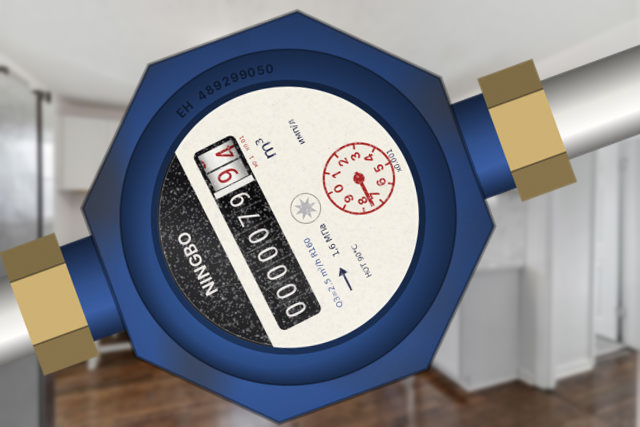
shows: 79.937 m³
